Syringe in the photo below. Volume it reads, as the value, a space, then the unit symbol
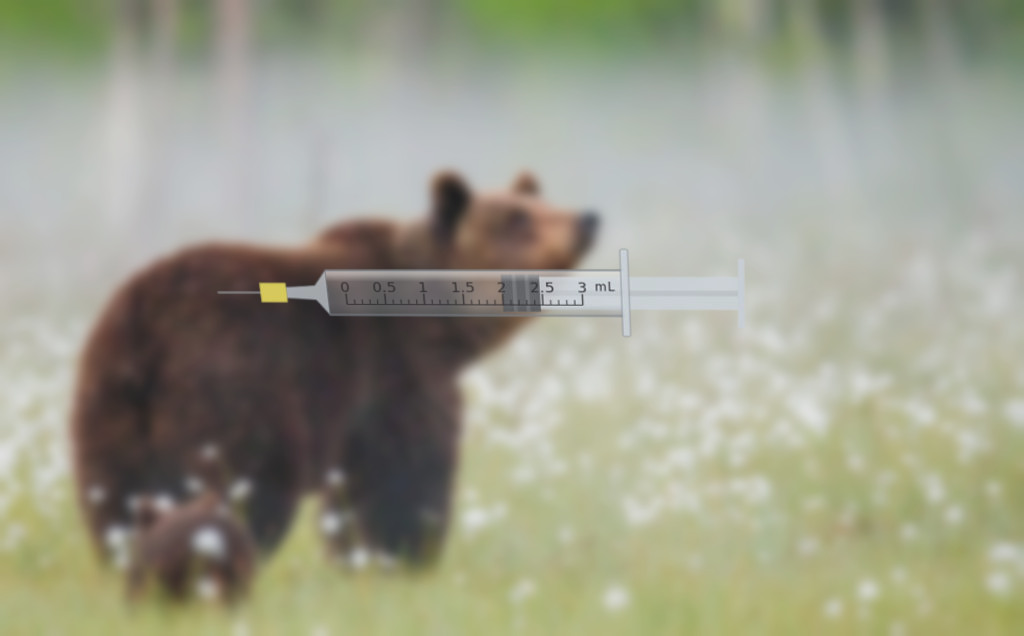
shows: 2 mL
